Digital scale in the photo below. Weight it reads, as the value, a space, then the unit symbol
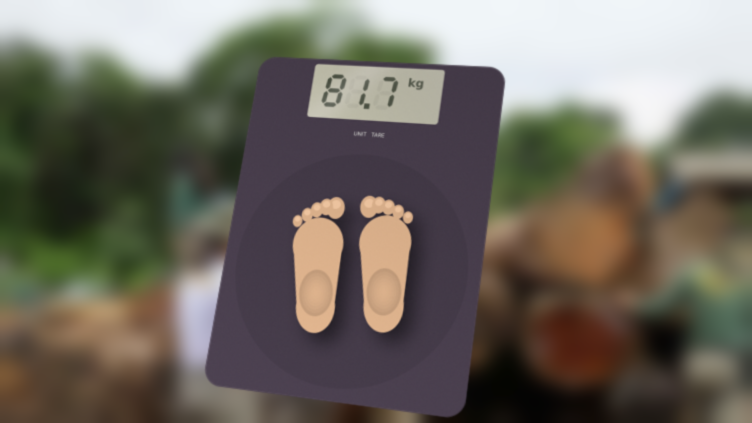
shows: 81.7 kg
